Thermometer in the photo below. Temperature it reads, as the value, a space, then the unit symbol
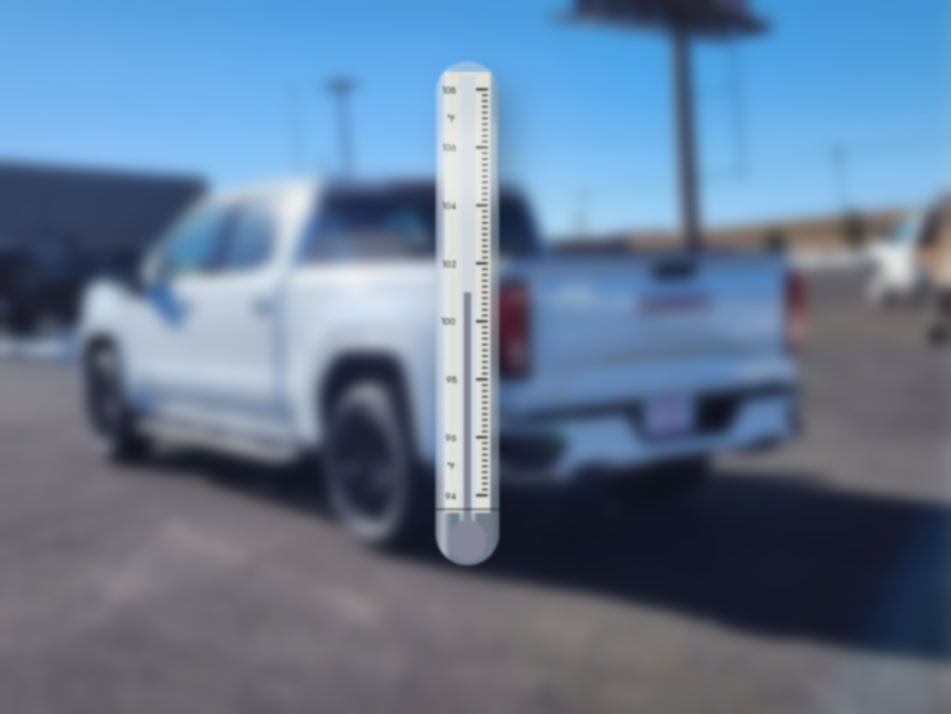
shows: 101 °F
